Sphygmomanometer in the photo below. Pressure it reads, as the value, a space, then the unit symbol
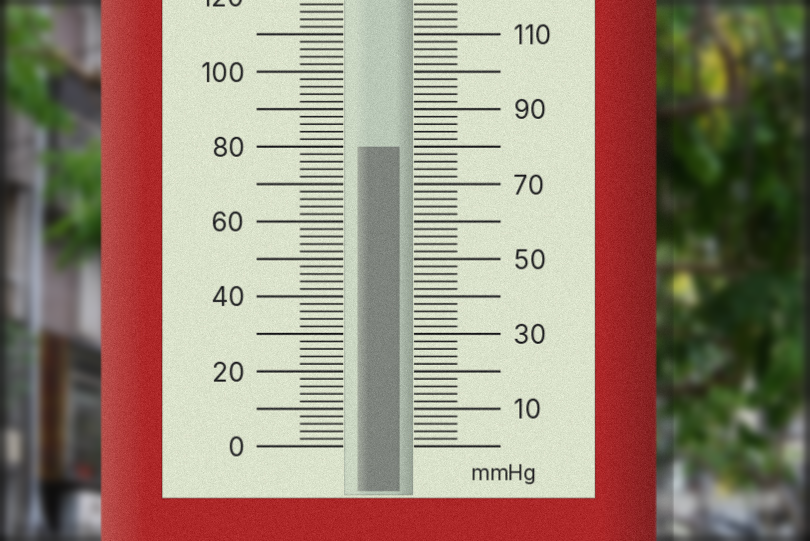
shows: 80 mmHg
